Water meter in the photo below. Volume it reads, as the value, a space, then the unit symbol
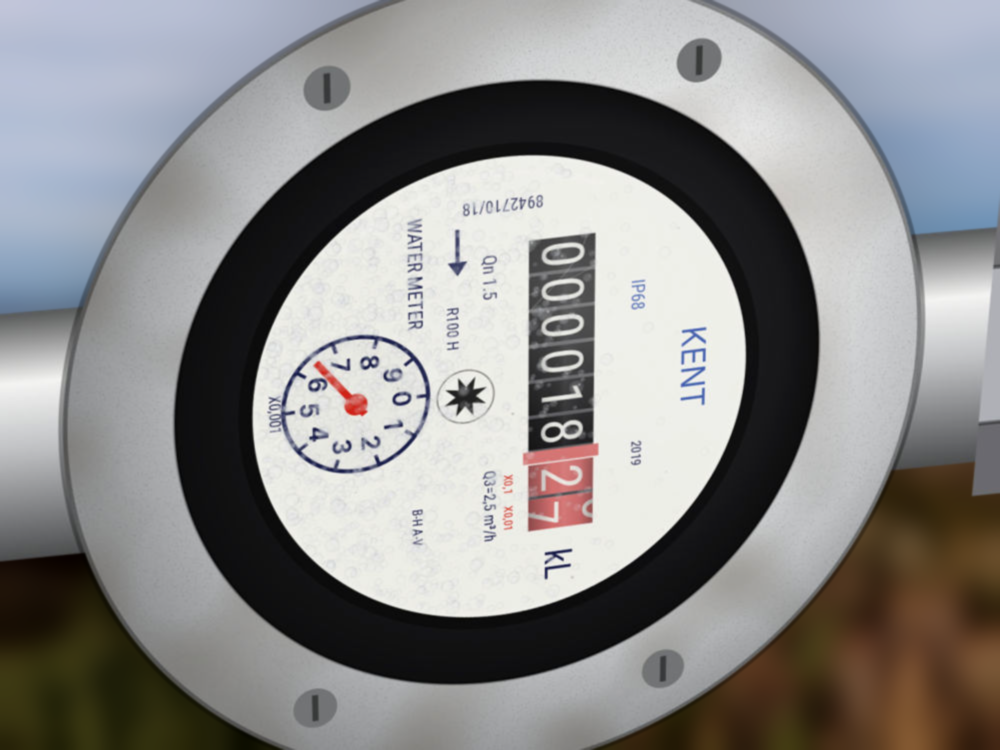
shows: 18.266 kL
